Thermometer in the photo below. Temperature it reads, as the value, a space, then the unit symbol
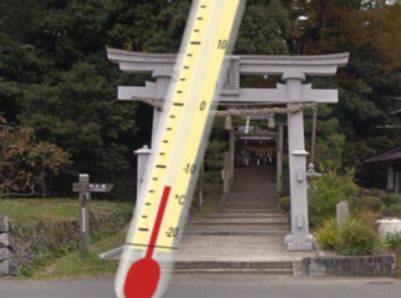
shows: -13 °C
